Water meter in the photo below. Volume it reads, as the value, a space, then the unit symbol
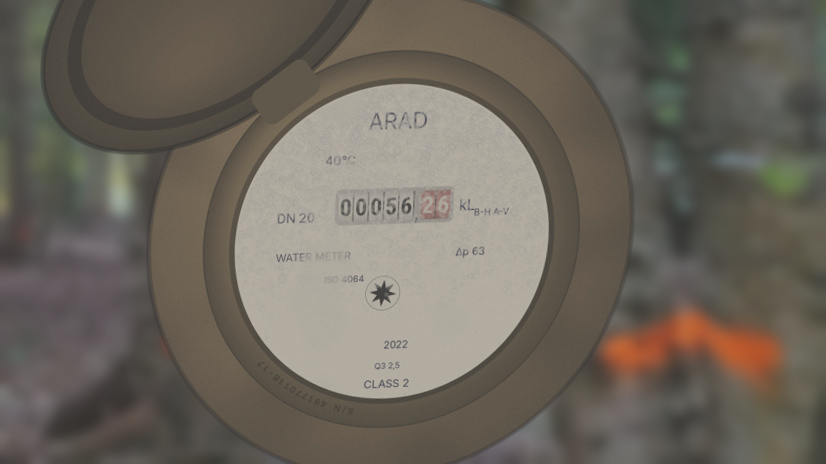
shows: 56.26 kL
